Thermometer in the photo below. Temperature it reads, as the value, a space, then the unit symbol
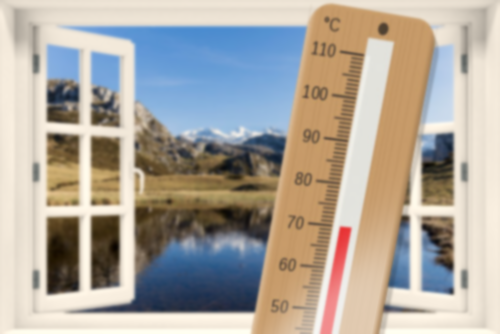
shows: 70 °C
